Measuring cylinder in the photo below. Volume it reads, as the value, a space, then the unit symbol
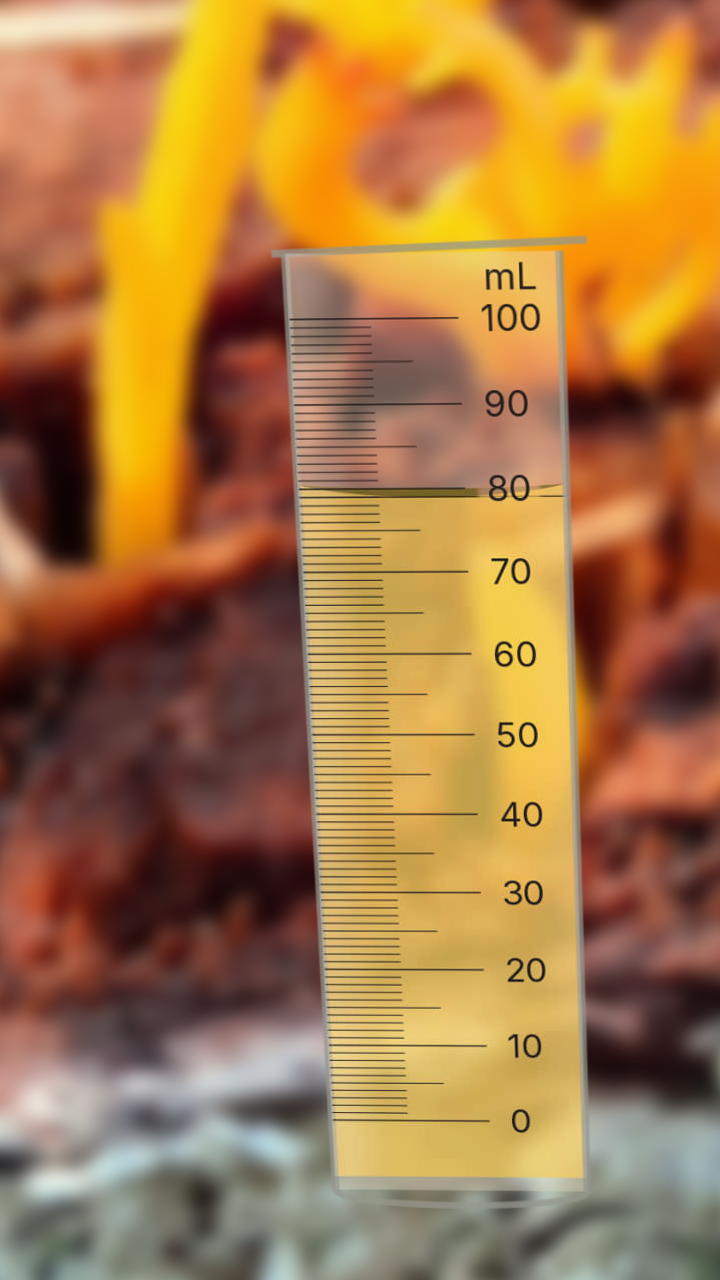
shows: 79 mL
